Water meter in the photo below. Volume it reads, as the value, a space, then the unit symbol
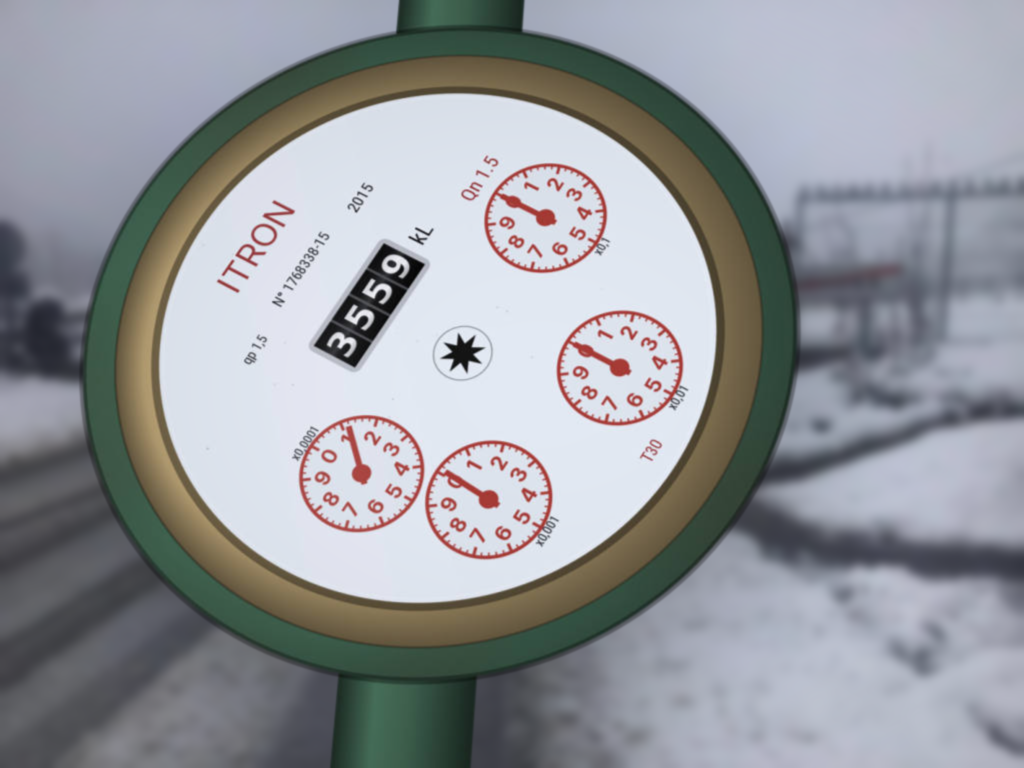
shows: 3559.0001 kL
